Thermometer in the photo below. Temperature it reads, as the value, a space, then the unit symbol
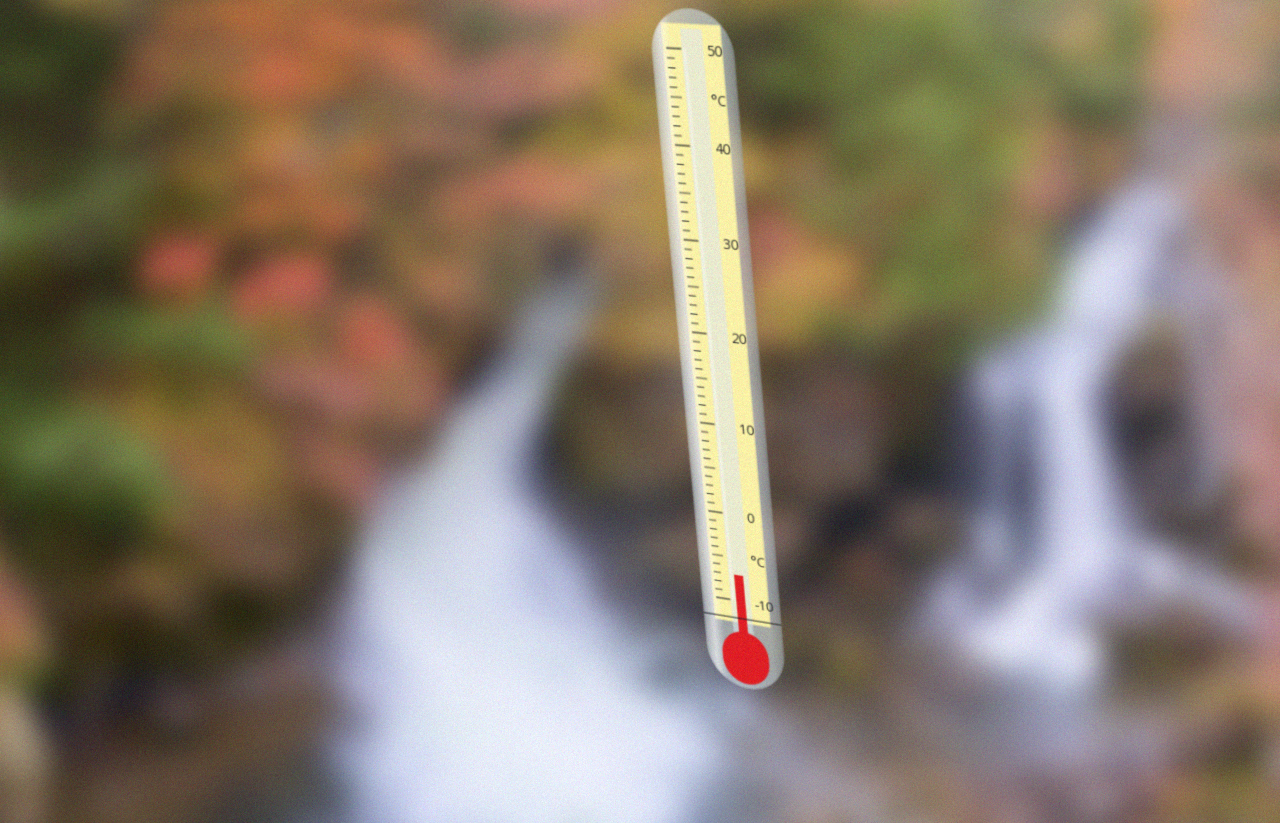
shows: -7 °C
